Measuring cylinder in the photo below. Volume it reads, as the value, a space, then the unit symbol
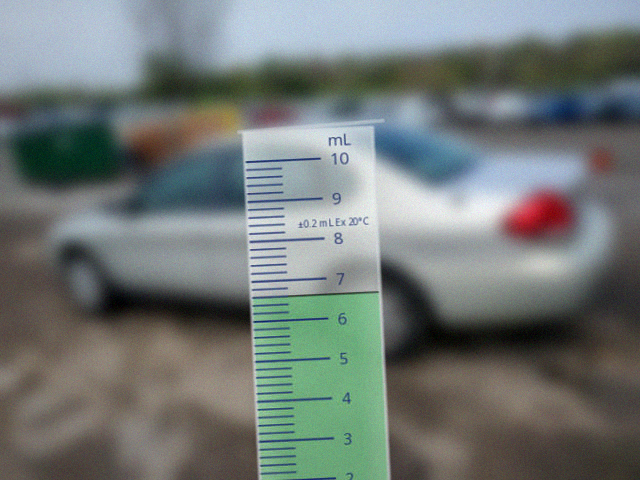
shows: 6.6 mL
